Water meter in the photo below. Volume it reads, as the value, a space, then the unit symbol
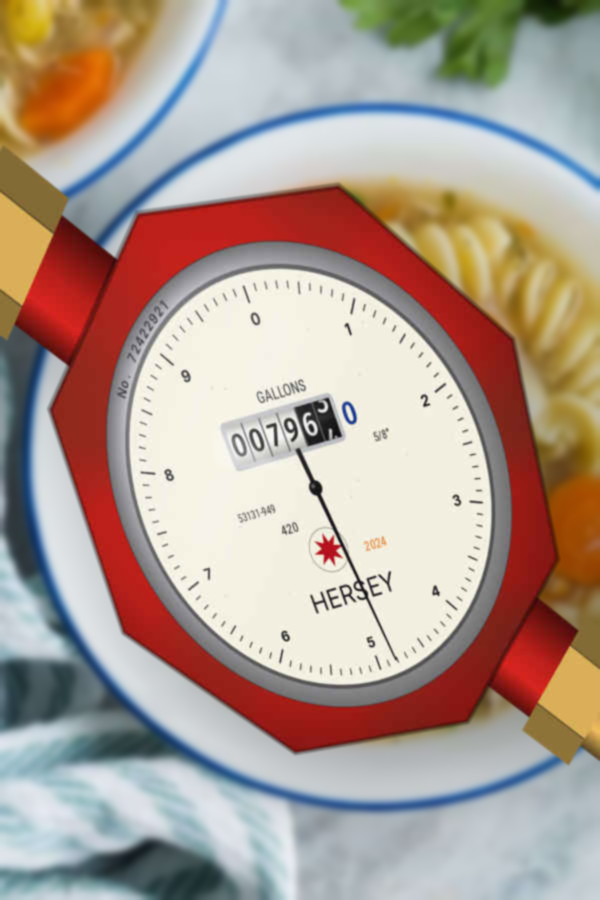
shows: 79634.8 gal
